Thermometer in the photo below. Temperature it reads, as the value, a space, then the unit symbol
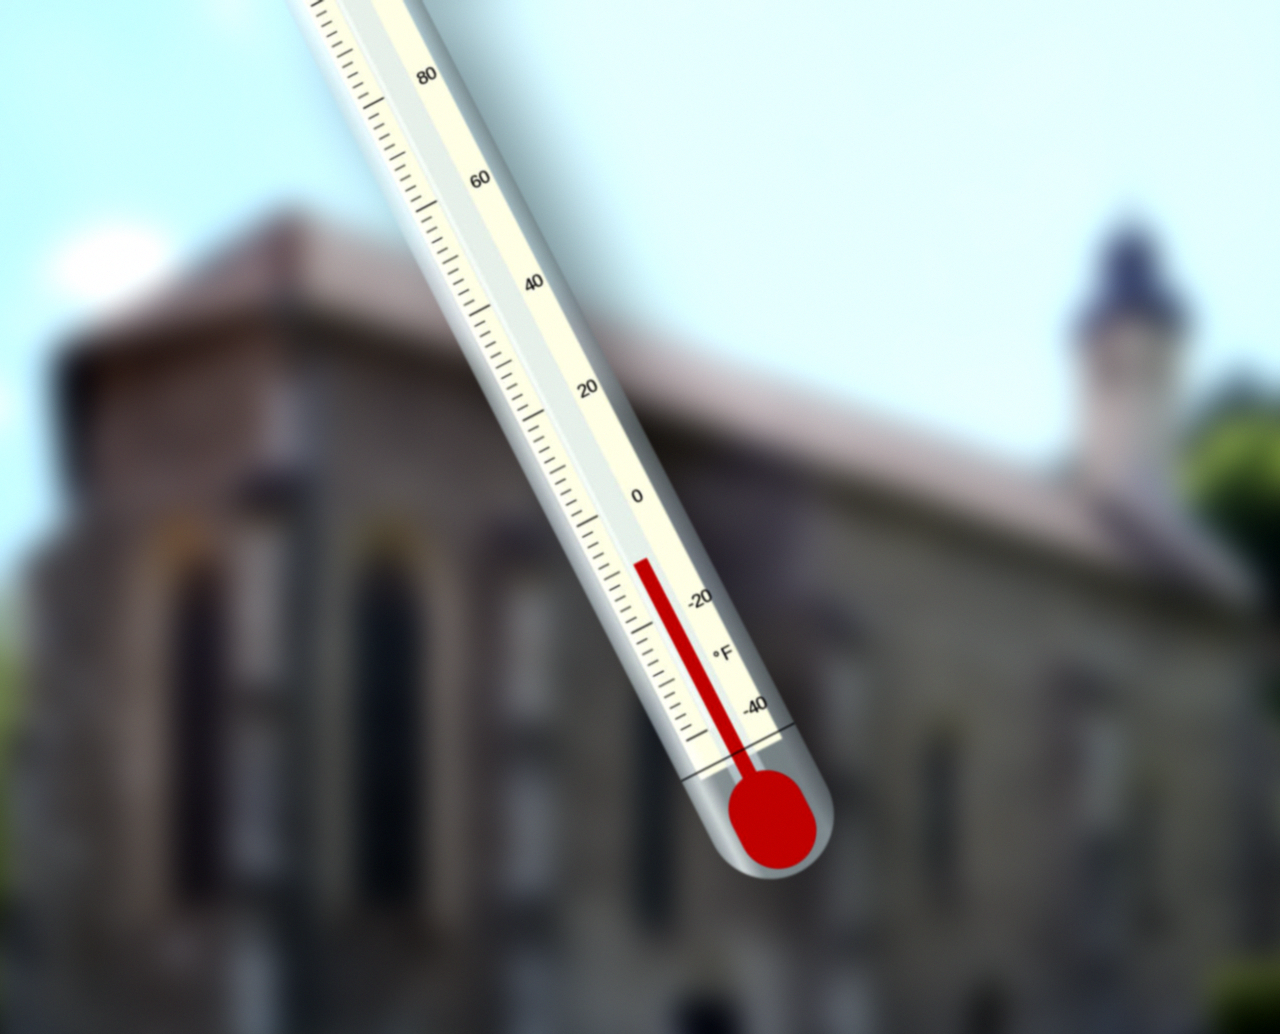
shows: -10 °F
